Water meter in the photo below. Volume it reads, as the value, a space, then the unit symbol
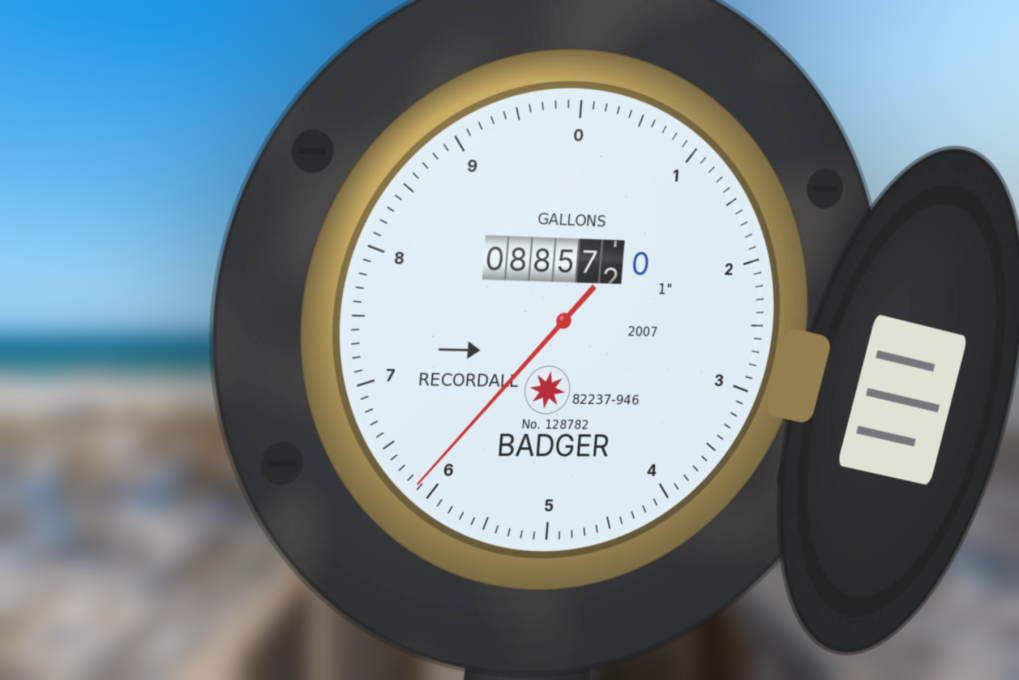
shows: 885716.1 gal
